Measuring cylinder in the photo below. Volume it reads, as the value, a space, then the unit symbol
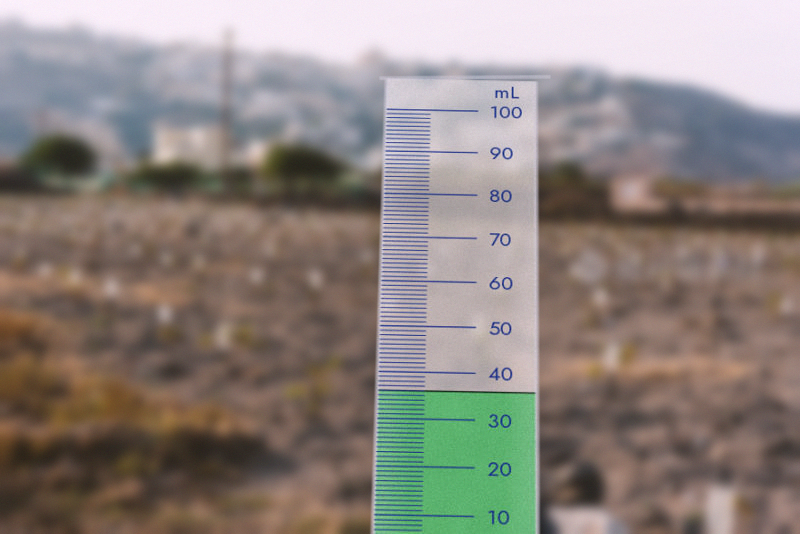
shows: 36 mL
